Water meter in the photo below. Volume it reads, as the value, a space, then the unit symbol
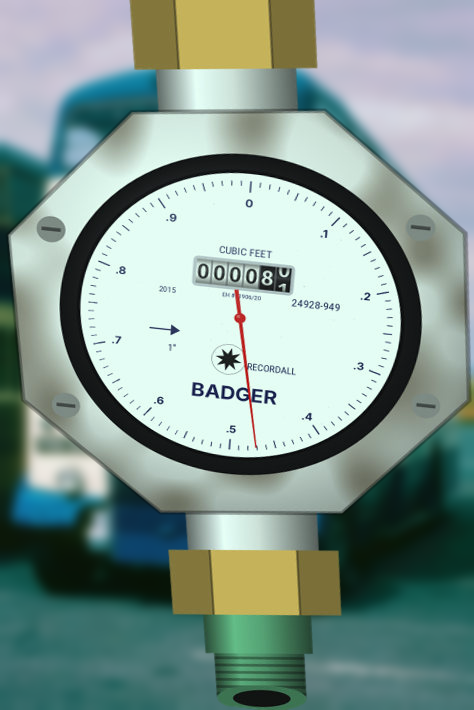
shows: 80.47 ft³
